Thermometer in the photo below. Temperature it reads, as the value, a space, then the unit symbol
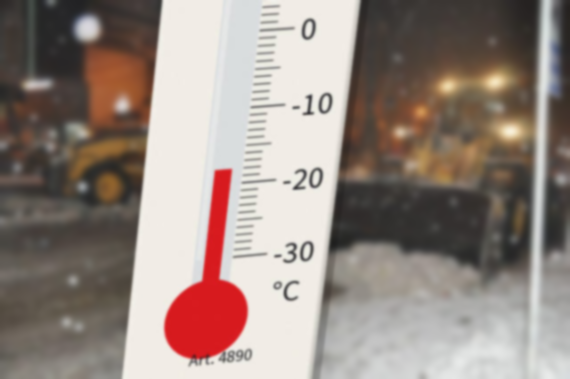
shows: -18 °C
